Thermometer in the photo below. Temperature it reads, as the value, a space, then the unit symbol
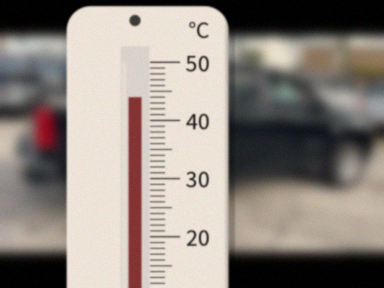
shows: 44 °C
